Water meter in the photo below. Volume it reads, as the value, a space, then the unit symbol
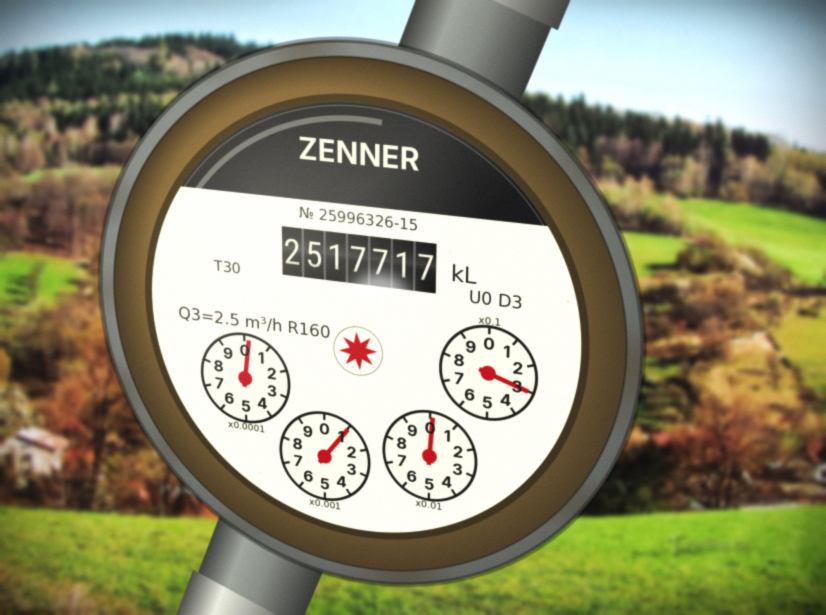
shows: 2517717.3010 kL
